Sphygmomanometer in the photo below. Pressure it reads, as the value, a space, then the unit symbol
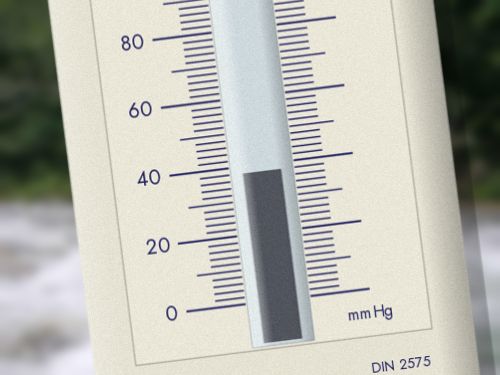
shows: 38 mmHg
